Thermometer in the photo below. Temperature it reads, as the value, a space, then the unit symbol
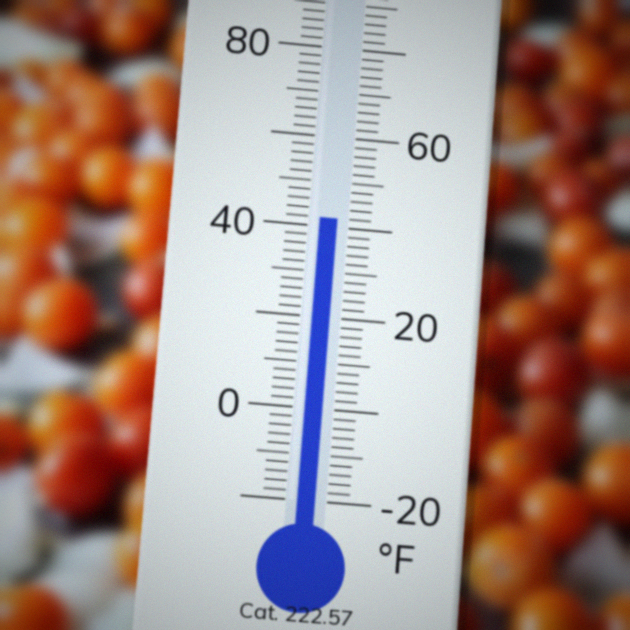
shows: 42 °F
